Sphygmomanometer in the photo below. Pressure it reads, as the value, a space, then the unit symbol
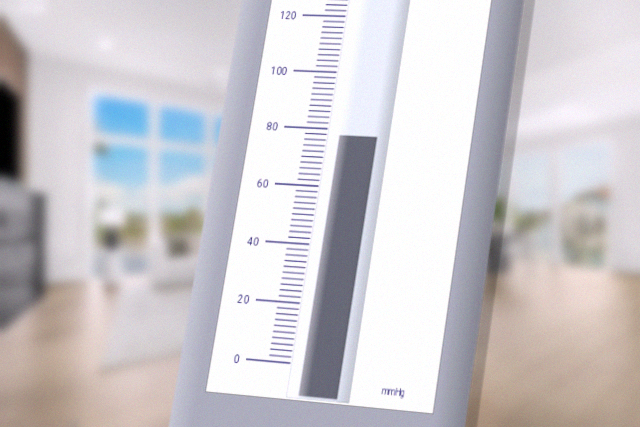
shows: 78 mmHg
